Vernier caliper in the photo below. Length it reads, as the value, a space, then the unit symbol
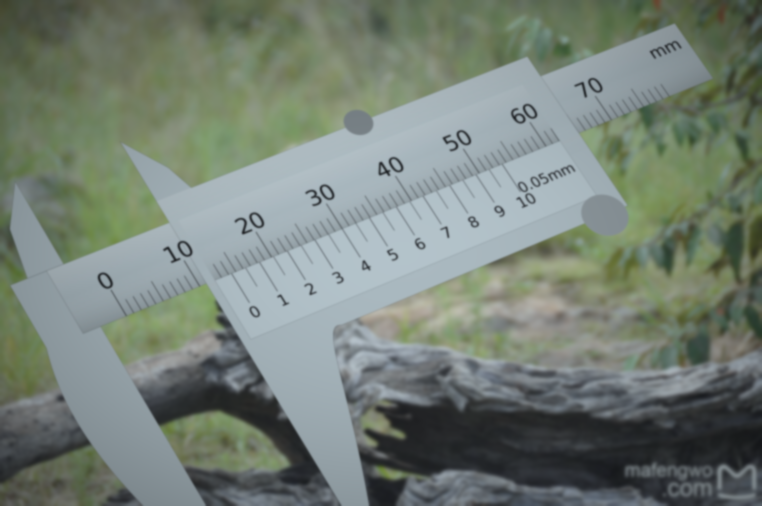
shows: 14.4 mm
